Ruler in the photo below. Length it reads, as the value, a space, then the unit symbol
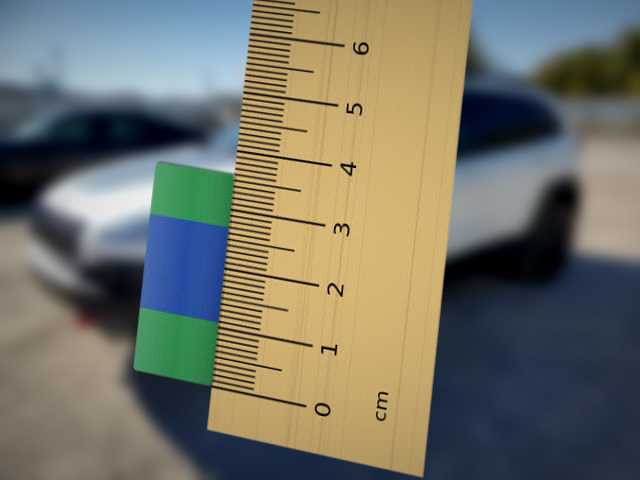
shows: 3.6 cm
